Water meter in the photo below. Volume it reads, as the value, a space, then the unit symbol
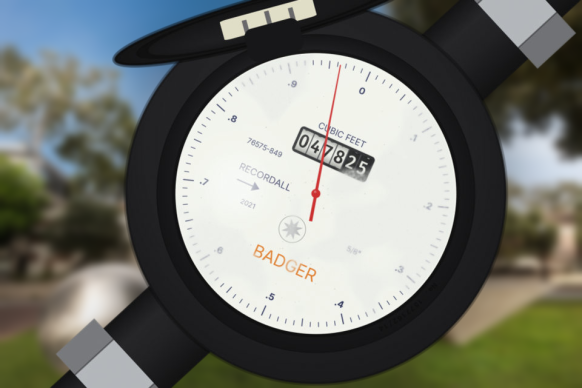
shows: 47824.96 ft³
